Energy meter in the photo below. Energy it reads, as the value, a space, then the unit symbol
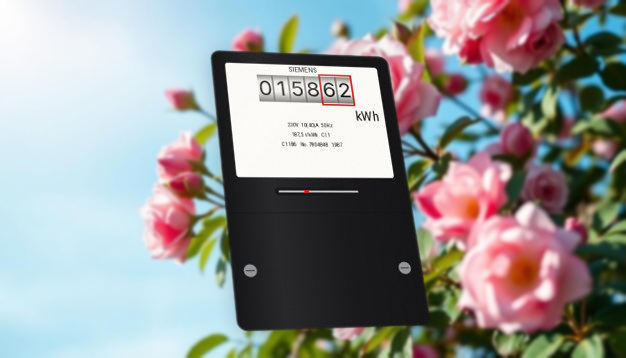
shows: 158.62 kWh
